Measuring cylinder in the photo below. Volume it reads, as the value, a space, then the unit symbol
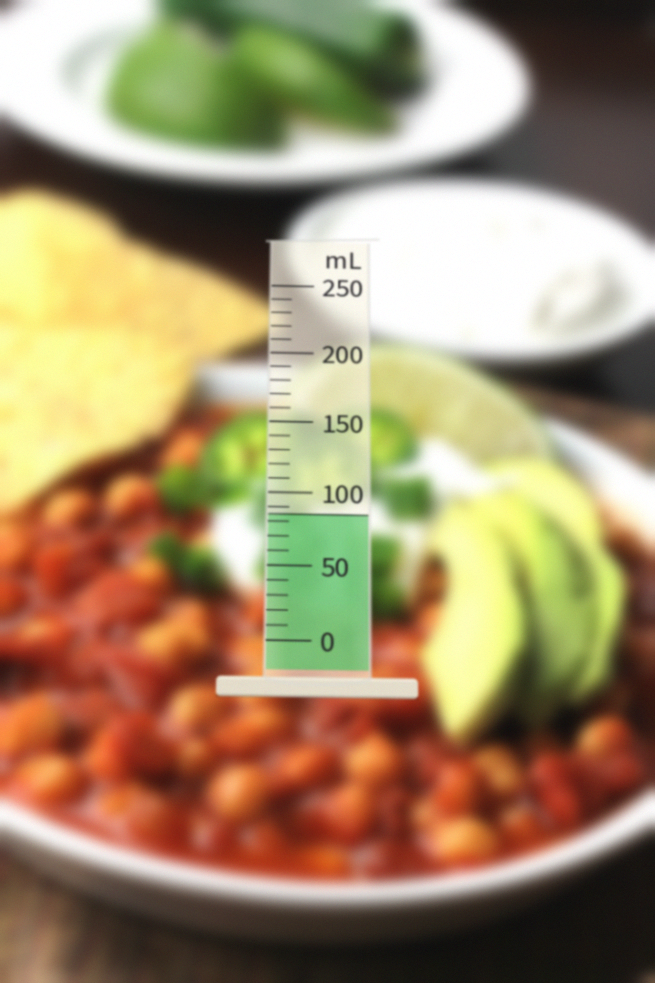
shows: 85 mL
